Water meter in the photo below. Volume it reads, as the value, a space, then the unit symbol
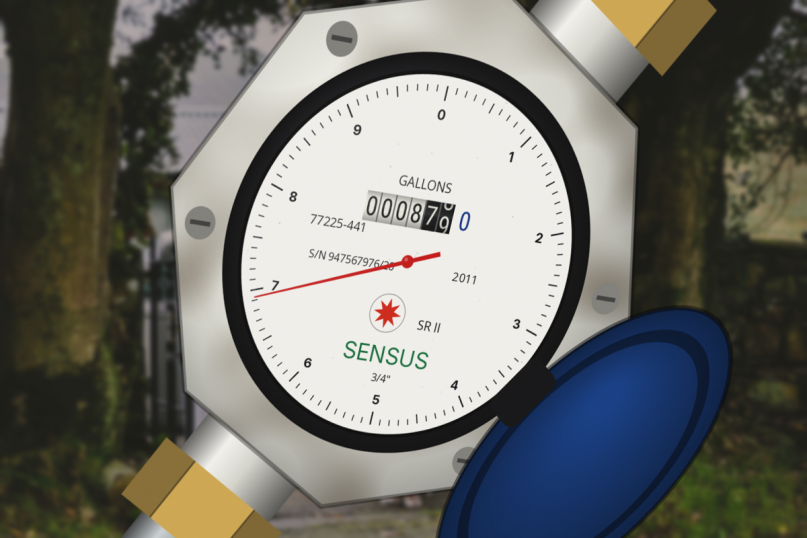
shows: 8786.9 gal
